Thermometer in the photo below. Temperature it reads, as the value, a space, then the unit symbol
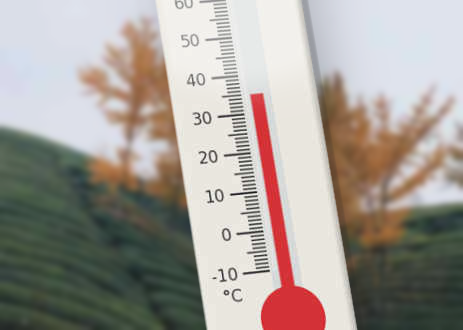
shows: 35 °C
